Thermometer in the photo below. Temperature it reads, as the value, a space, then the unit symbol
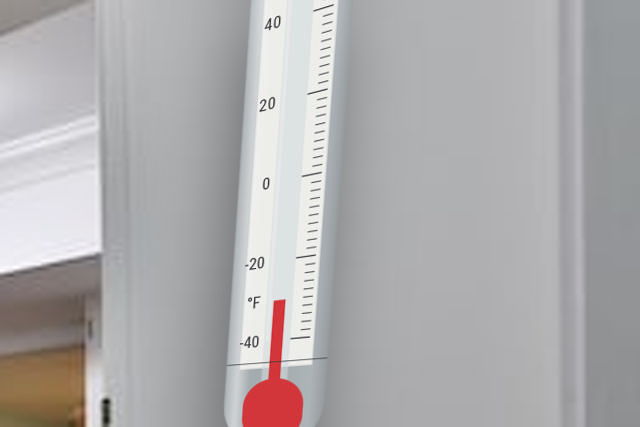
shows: -30 °F
